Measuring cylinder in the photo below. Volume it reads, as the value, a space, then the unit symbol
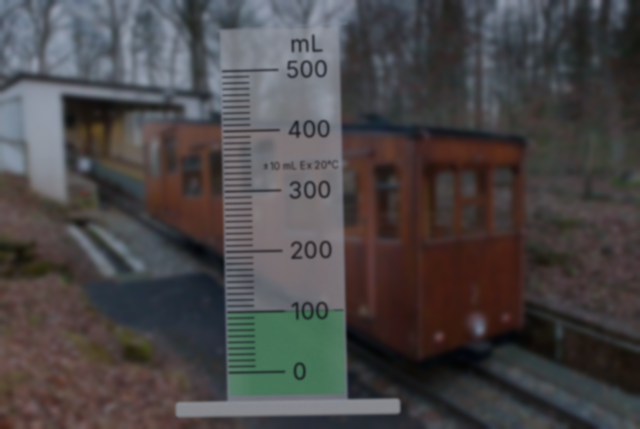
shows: 100 mL
